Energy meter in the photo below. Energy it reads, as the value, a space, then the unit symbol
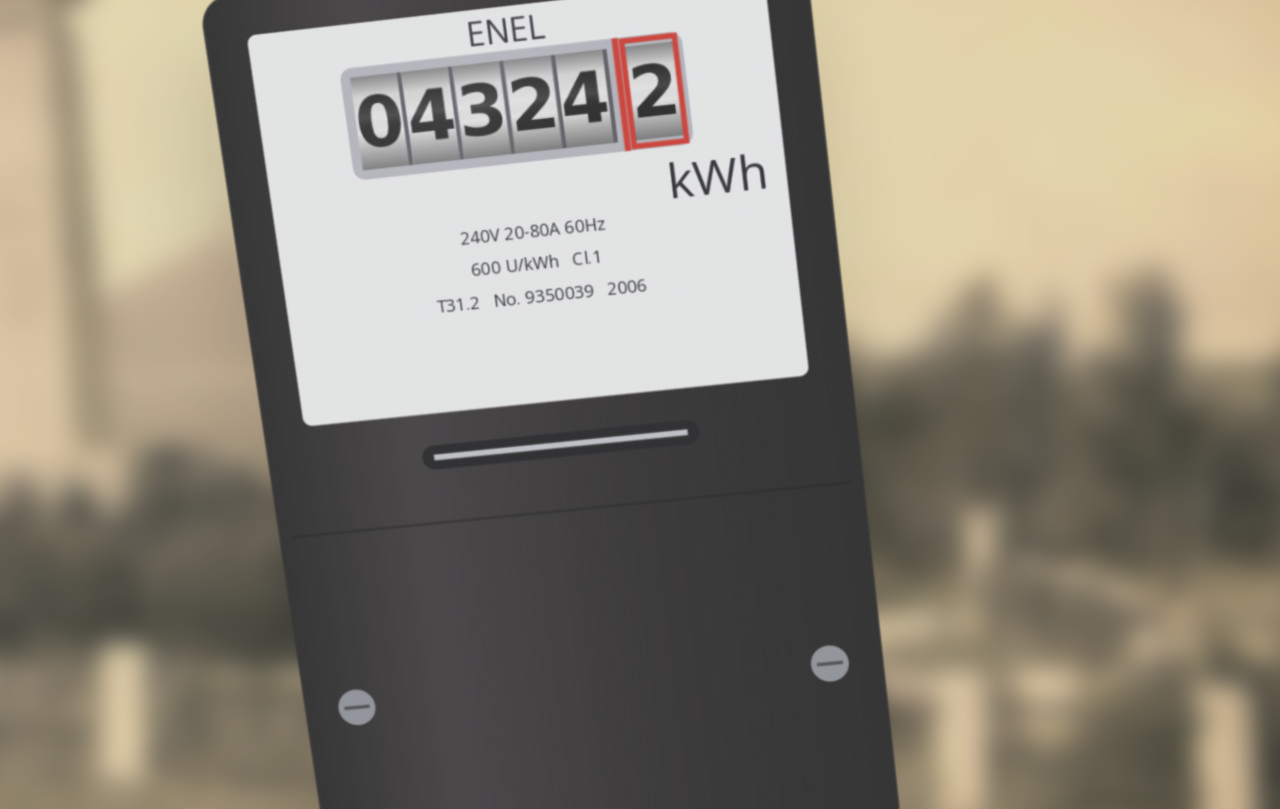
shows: 4324.2 kWh
